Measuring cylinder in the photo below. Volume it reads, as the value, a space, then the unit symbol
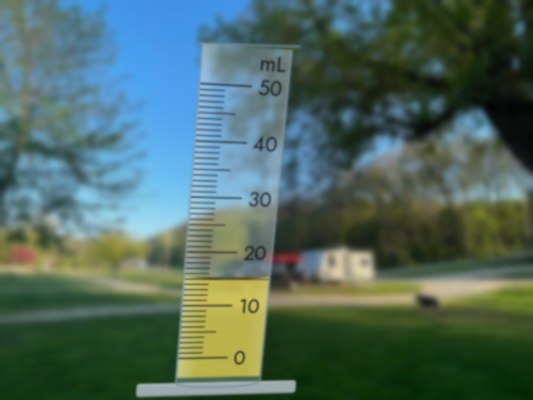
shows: 15 mL
